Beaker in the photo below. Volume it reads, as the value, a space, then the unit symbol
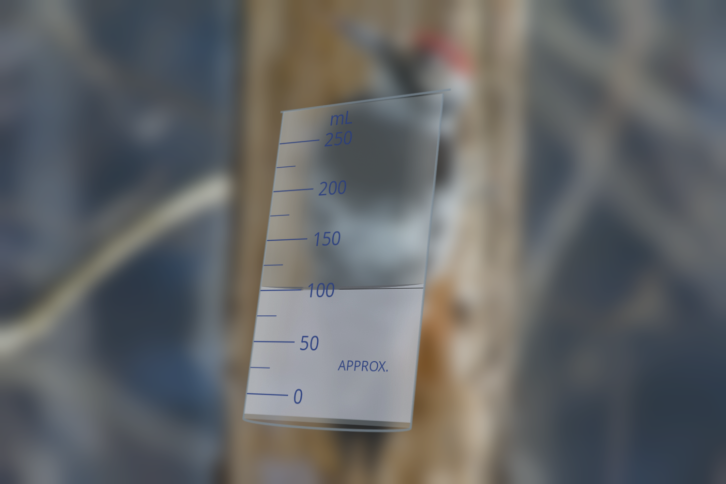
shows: 100 mL
